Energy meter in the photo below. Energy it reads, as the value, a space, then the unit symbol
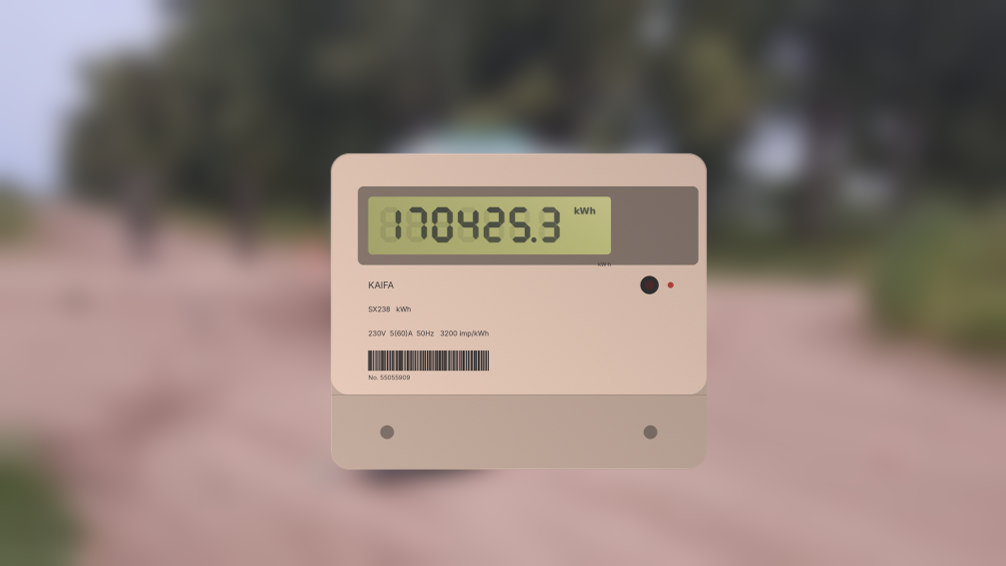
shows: 170425.3 kWh
